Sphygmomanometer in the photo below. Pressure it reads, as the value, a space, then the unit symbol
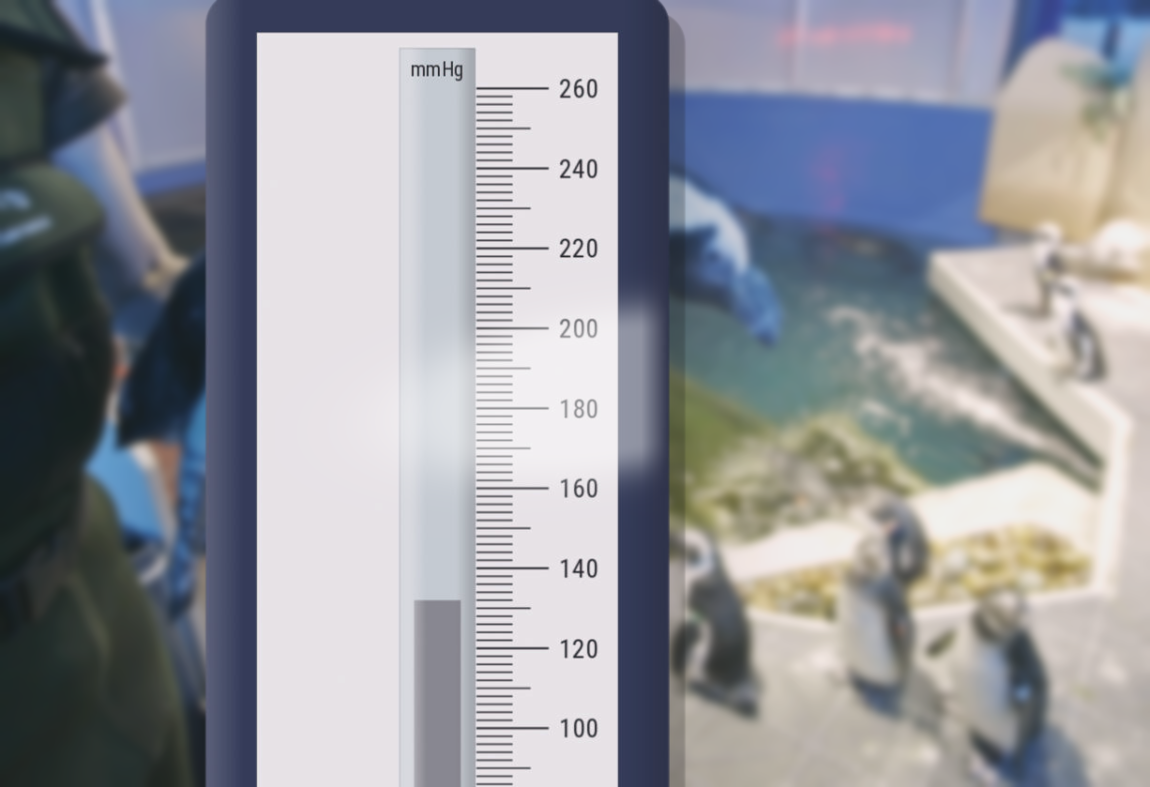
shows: 132 mmHg
